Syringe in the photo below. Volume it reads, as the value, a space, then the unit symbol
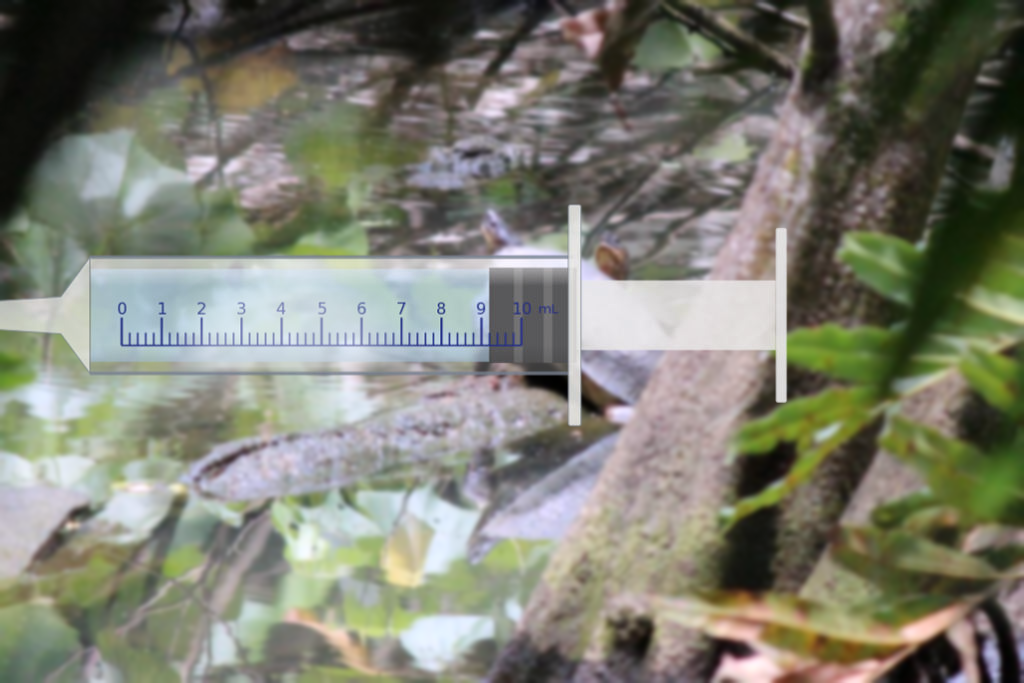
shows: 9.2 mL
